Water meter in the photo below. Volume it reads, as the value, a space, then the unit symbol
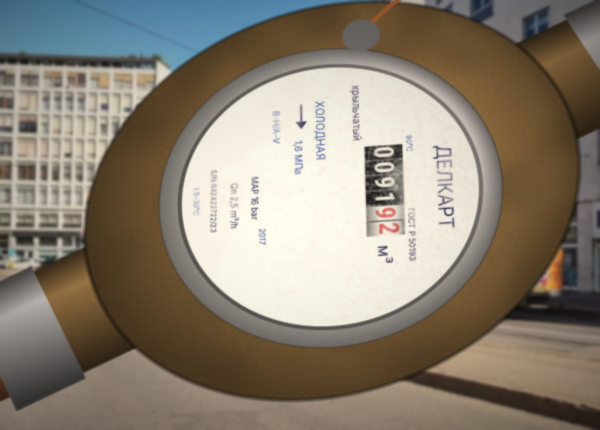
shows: 91.92 m³
